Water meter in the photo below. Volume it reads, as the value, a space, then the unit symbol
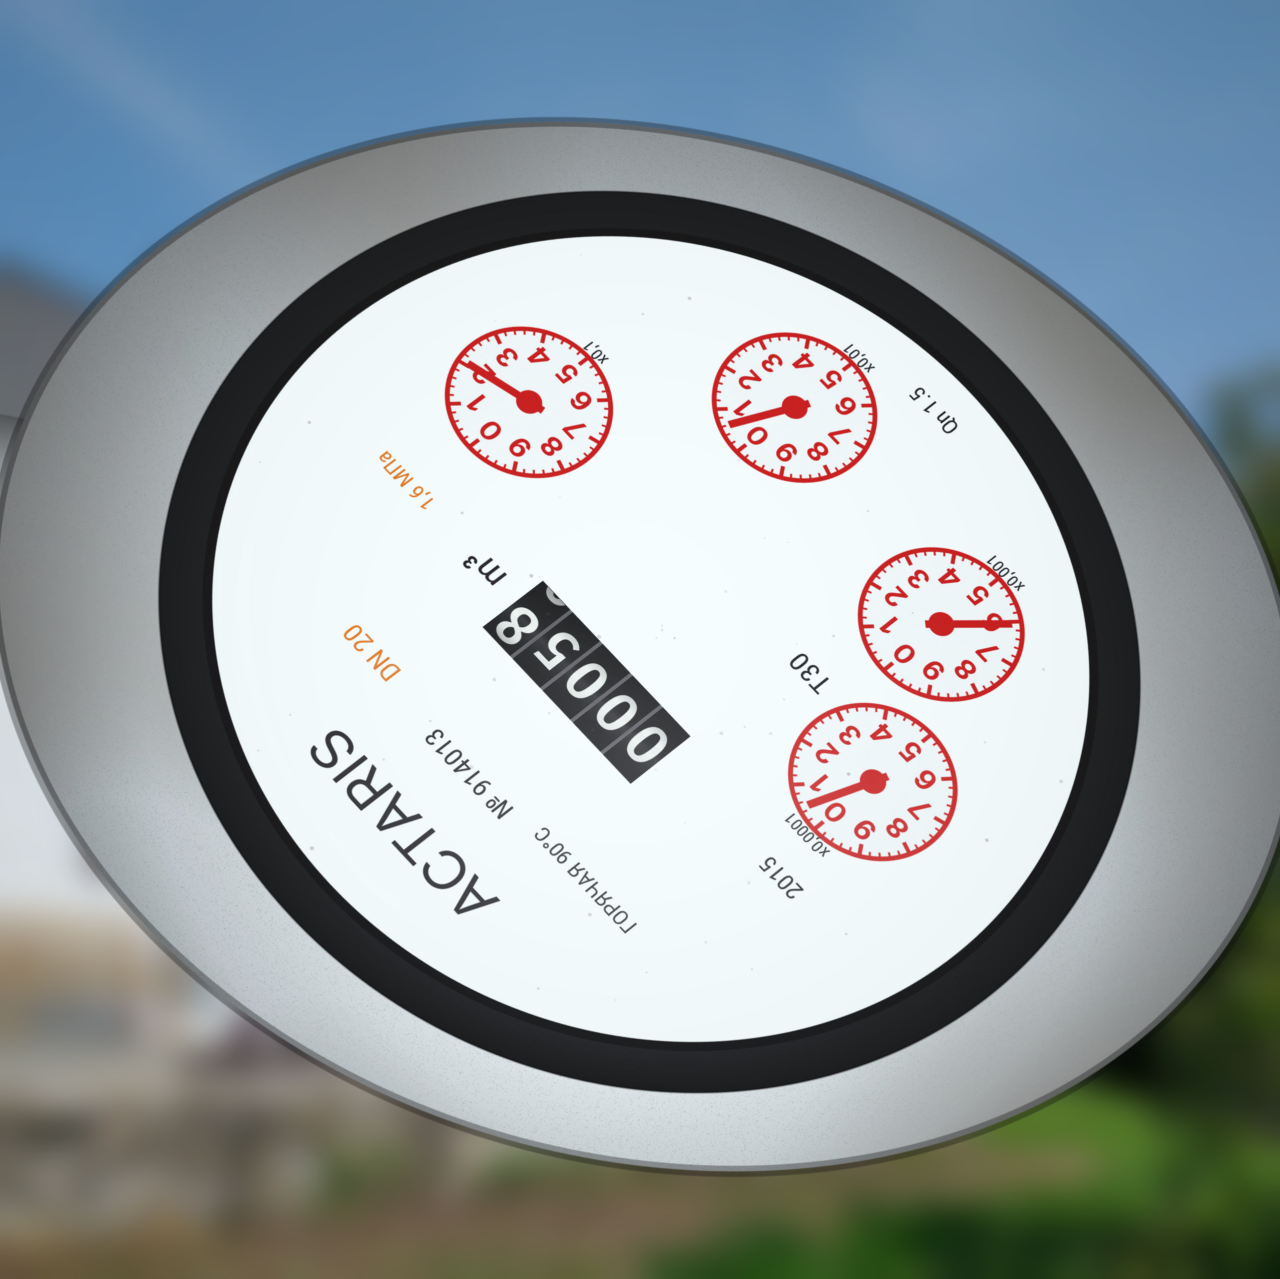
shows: 58.2060 m³
